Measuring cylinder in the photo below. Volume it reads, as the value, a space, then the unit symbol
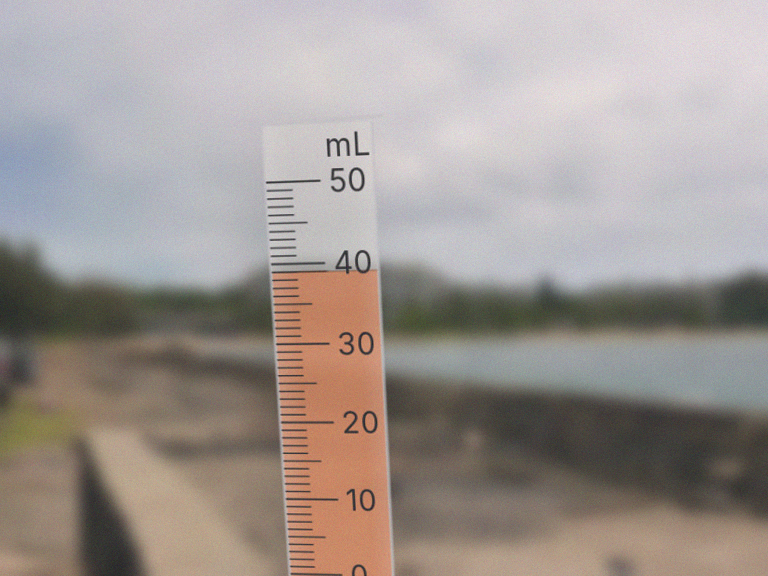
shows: 39 mL
